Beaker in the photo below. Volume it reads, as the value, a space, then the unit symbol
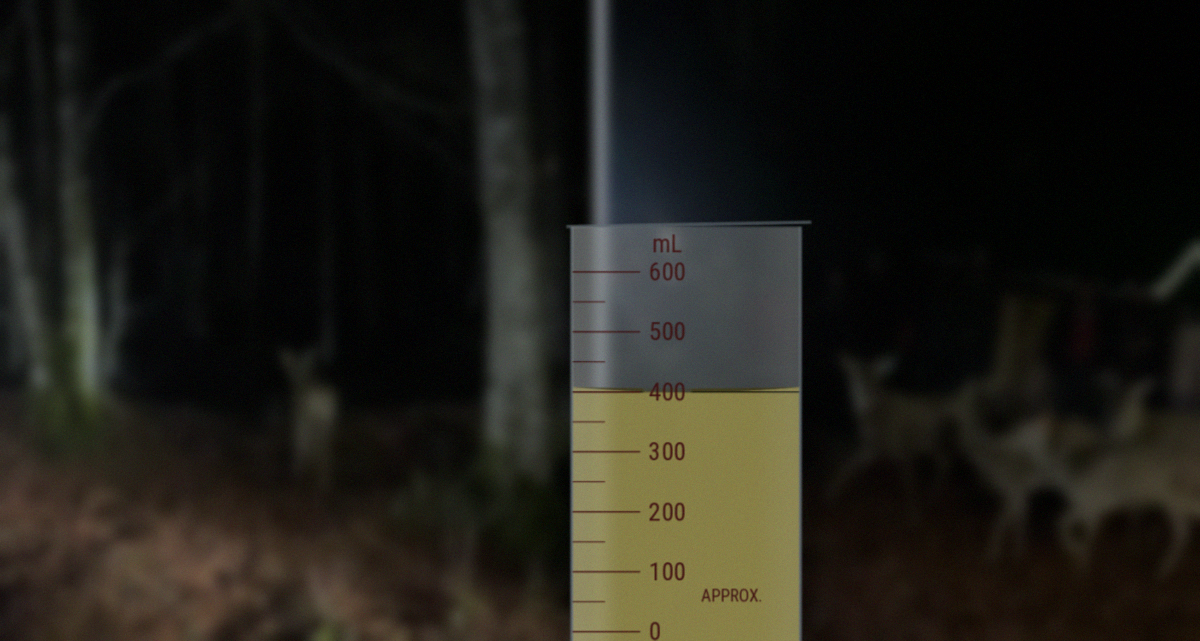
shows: 400 mL
